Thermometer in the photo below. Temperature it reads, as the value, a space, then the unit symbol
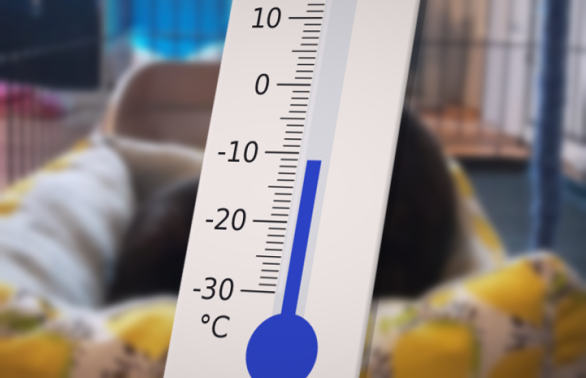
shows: -11 °C
